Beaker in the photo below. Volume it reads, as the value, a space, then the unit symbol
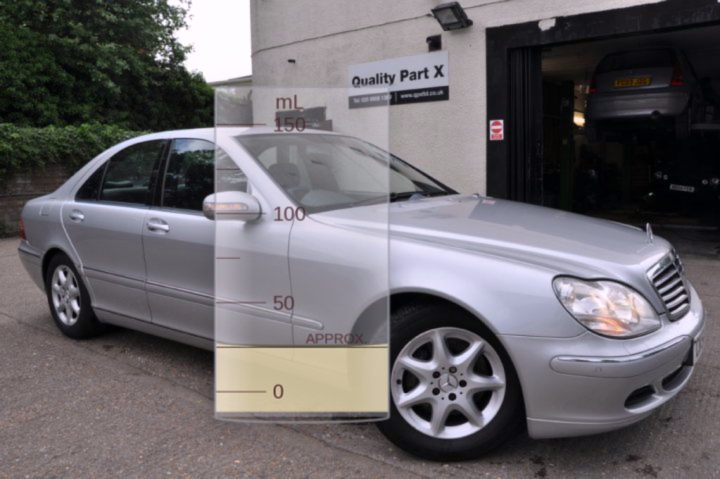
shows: 25 mL
